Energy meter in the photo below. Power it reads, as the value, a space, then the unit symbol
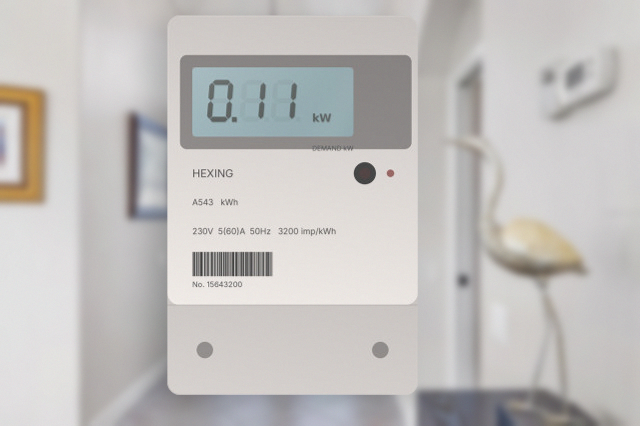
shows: 0.11 kW
